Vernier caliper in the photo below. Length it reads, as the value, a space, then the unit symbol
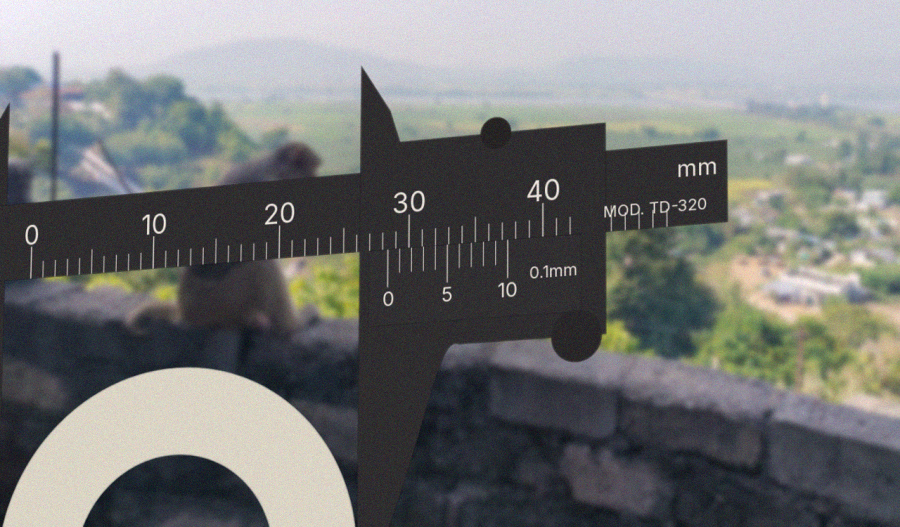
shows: 28.4 mm
